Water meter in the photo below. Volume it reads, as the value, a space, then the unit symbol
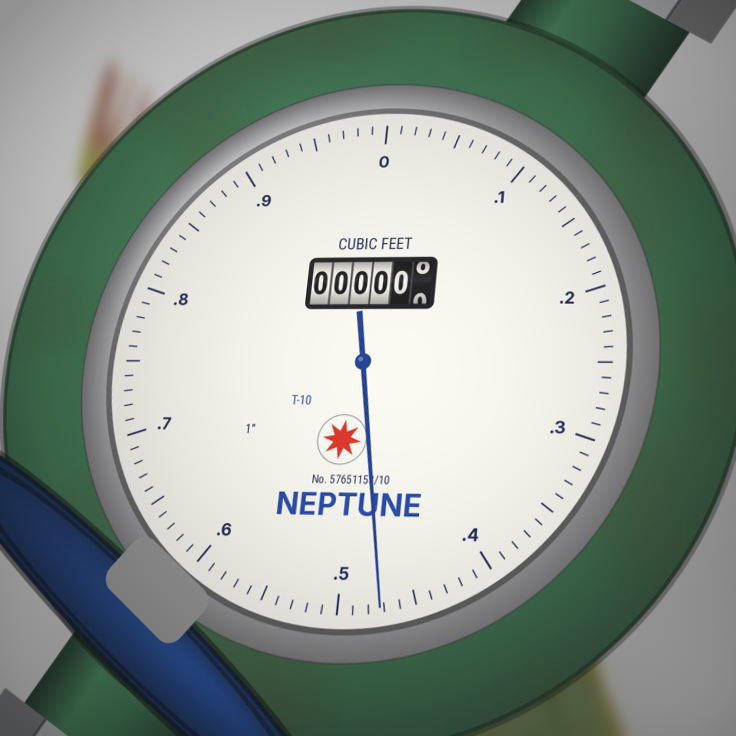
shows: 8.47 ft³
